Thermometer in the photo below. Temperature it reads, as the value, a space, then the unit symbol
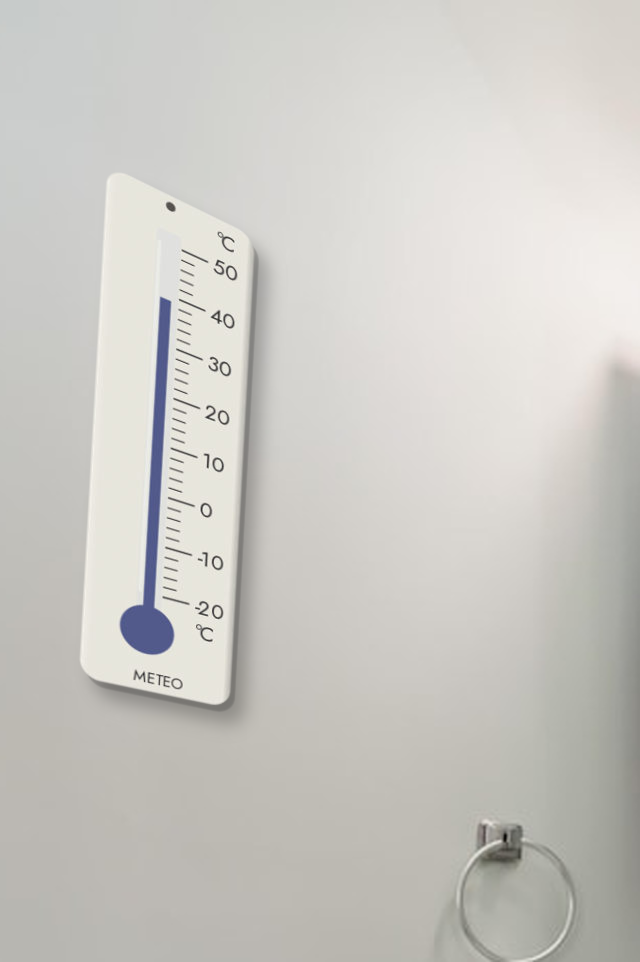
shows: 39 °C
